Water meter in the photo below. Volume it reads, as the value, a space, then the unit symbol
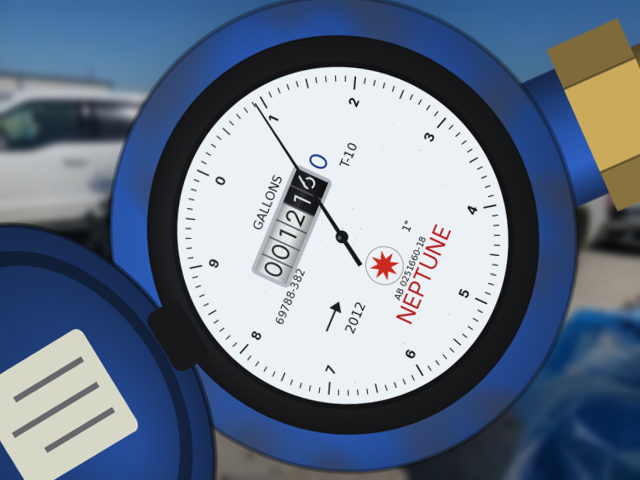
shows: 12160.9 gal
